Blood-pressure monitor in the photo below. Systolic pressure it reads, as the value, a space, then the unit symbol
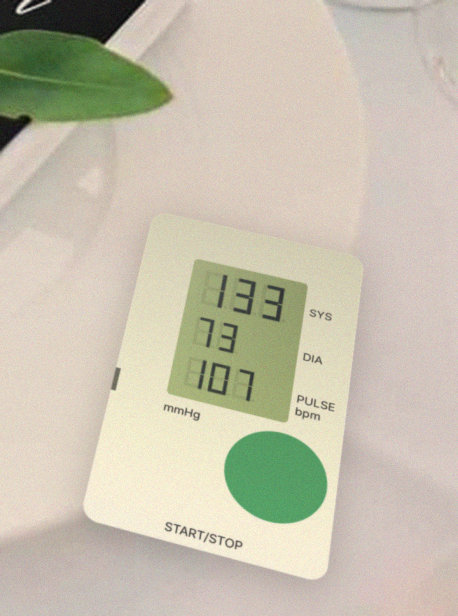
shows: 133 mmHg
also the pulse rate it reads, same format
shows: 107 bpm
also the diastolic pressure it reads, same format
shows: 73 mmHg
